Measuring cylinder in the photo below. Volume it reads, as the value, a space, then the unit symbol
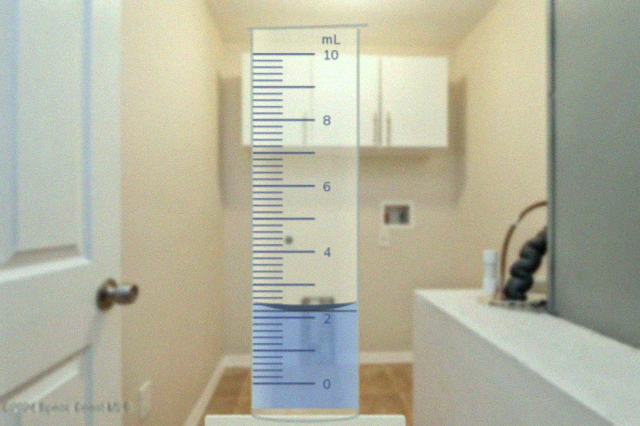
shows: 2.2 mL
